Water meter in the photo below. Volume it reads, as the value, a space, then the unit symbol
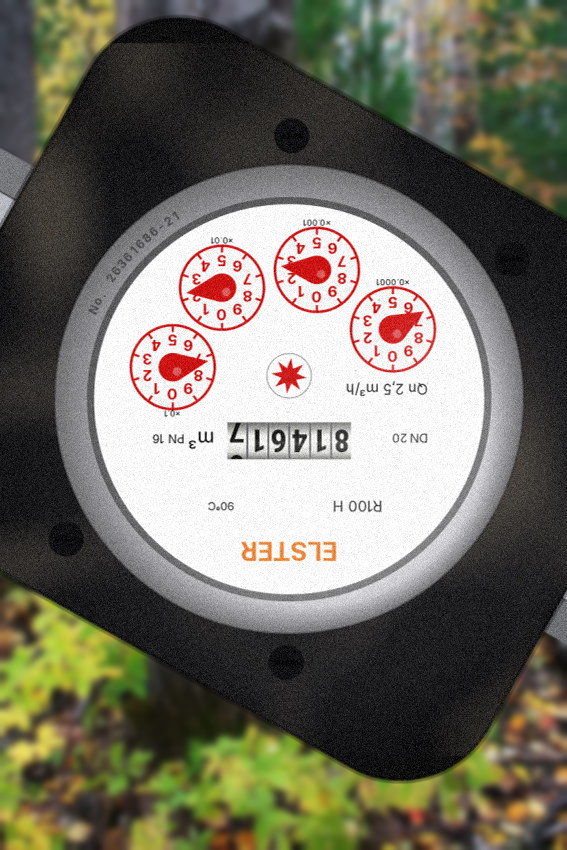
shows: 814616.7226 m³
